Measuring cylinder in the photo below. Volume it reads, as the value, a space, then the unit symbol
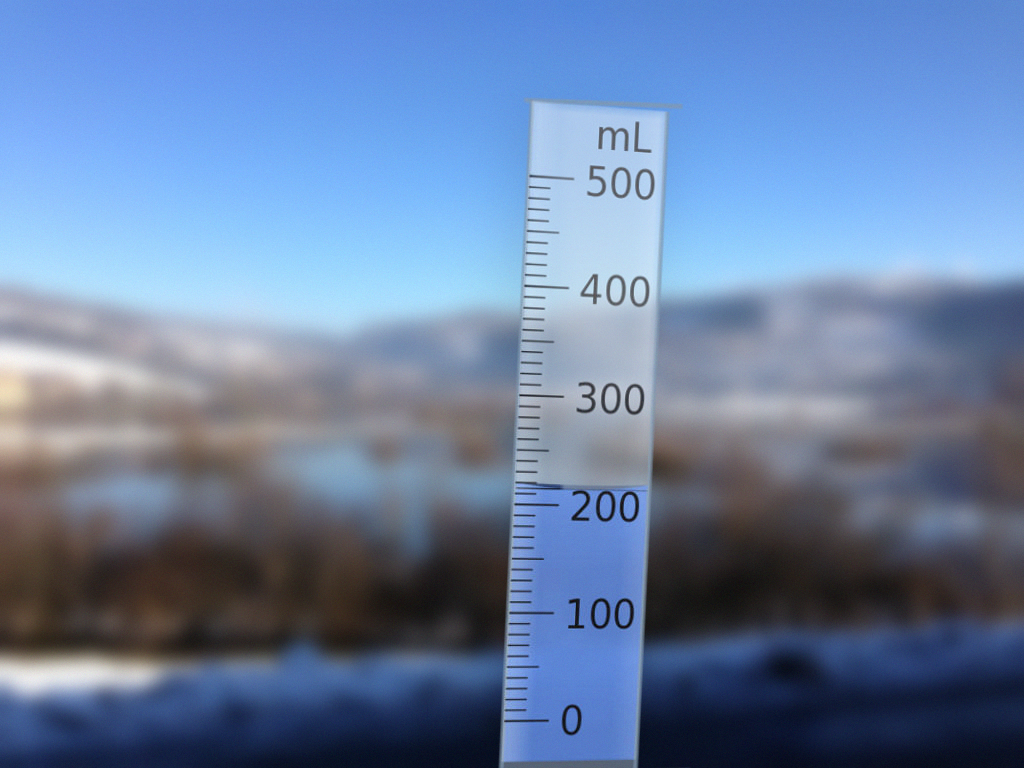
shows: 215 mL
